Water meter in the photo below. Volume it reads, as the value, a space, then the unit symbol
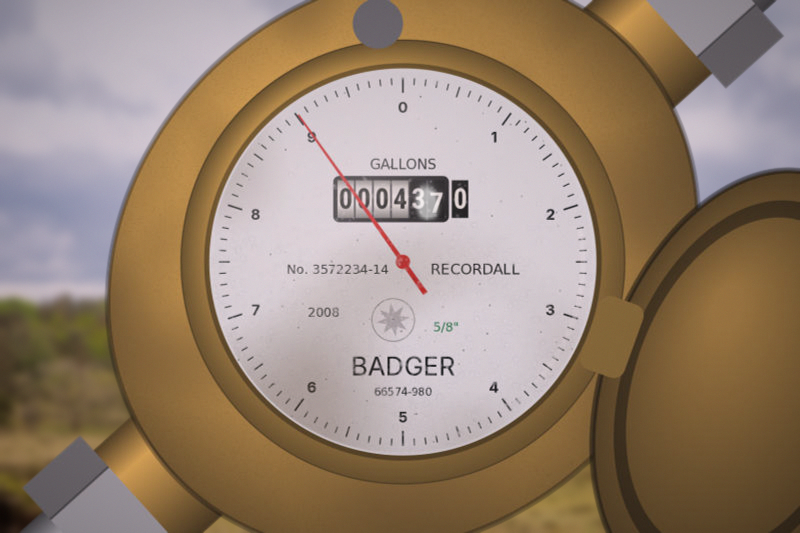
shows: 4369.0 gal
